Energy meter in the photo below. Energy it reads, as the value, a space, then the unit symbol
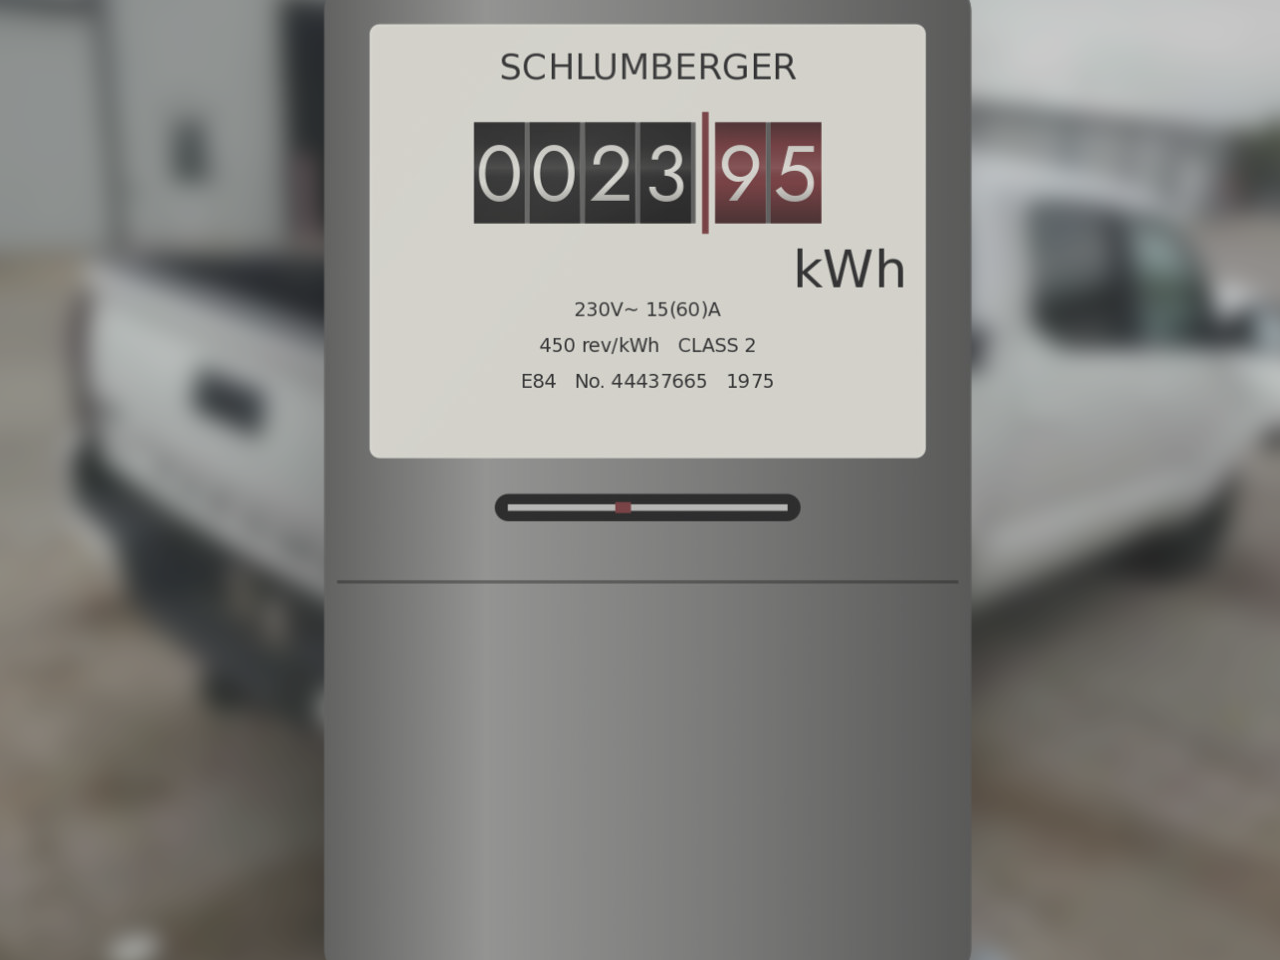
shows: 23.95 kWh
